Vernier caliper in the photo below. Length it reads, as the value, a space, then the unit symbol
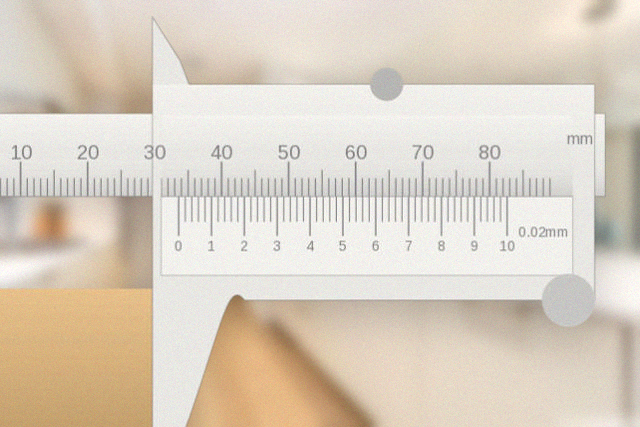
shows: 33.6 mm
